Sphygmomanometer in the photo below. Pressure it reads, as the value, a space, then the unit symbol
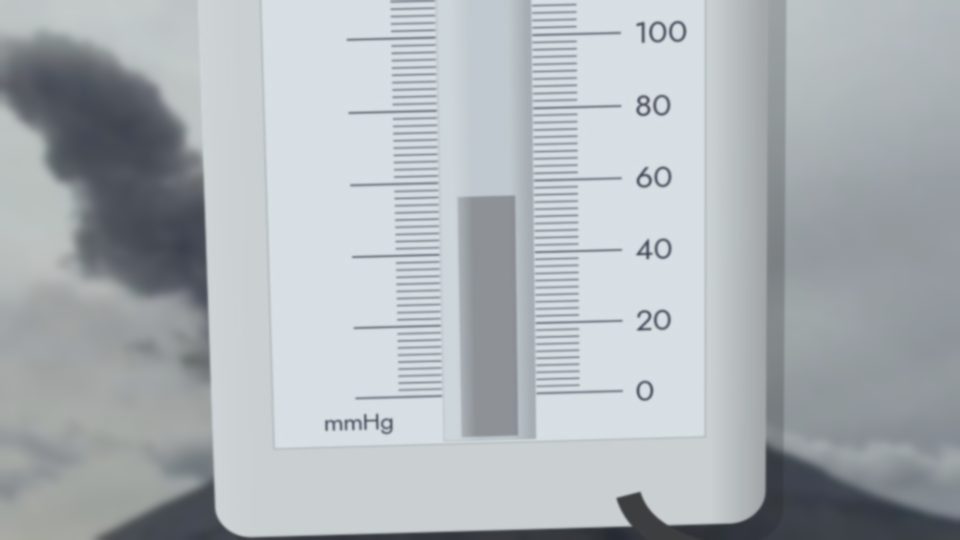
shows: 56 mmHg
